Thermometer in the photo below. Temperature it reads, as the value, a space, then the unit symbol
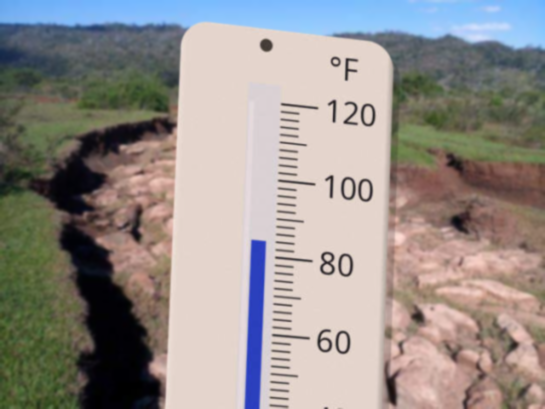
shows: 84 °F
